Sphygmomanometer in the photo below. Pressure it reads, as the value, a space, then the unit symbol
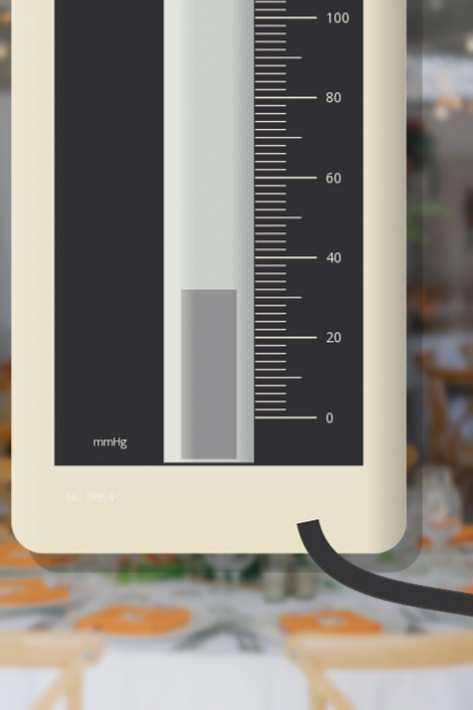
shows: 32 mmHg
